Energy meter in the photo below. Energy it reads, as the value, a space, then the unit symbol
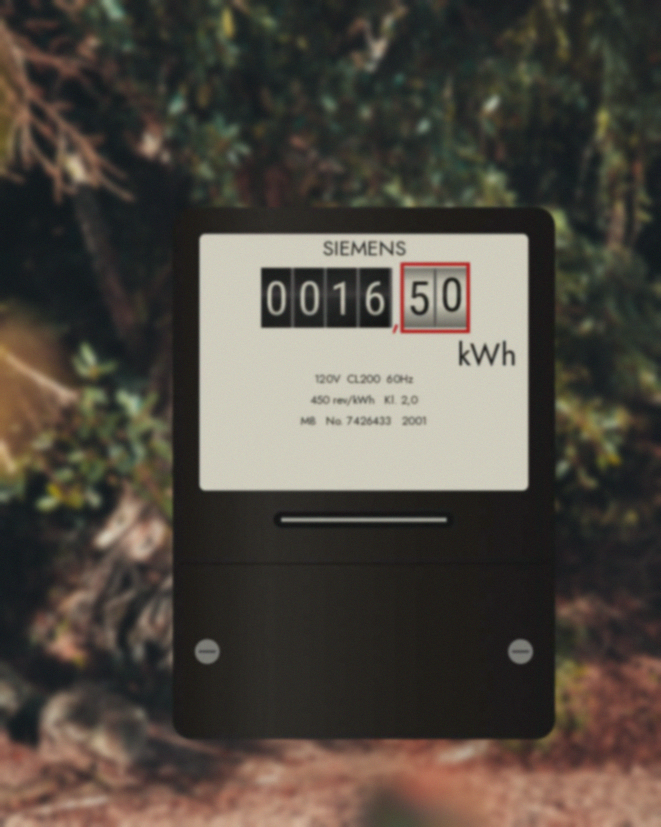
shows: 16.50 kWh
